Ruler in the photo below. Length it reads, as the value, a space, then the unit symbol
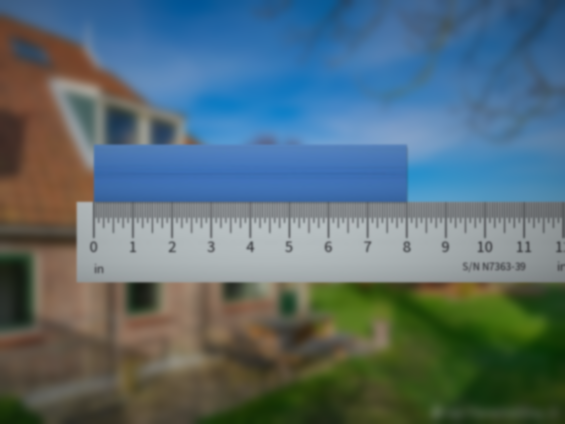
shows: 8 in
